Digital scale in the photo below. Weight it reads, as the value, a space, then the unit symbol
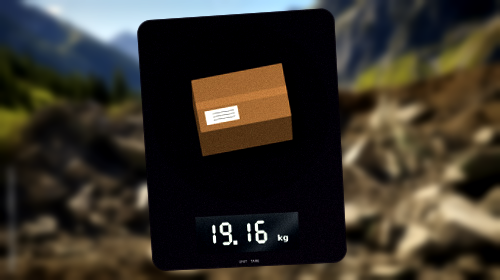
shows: 19.16 kg
